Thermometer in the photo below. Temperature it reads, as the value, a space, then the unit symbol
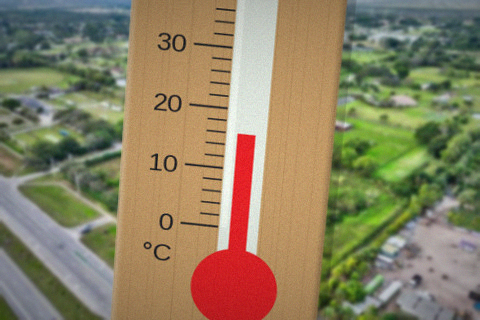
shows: 16 °C
